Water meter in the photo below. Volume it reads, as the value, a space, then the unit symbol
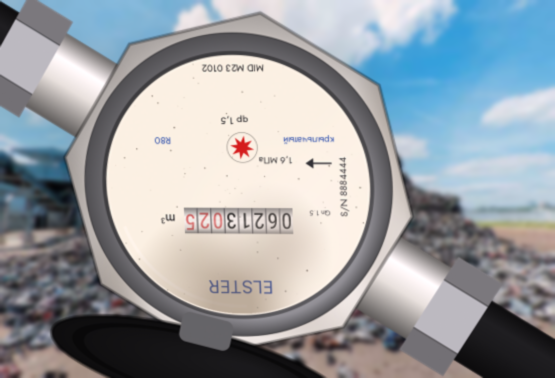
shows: 6213.025 m³
